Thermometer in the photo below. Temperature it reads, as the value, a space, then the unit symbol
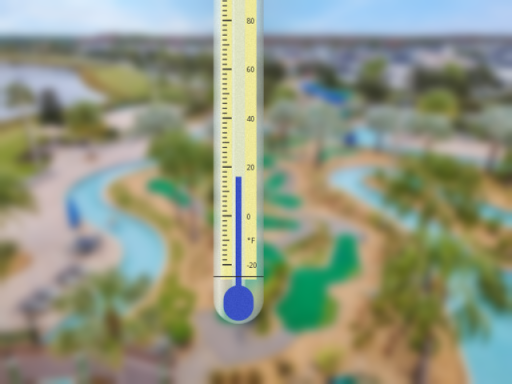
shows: 16 °F
